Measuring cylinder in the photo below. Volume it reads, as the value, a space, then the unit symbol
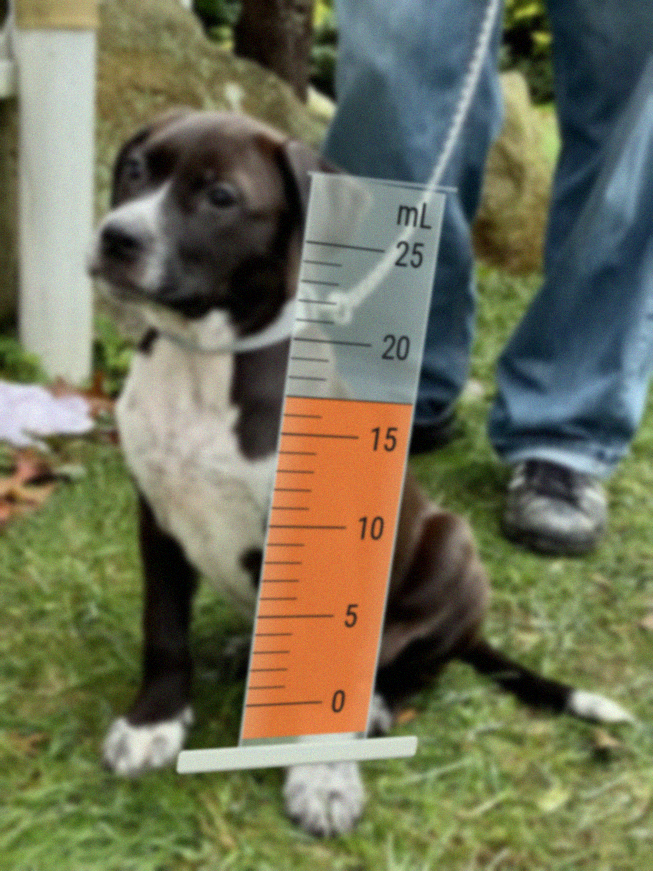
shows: 17 mL
